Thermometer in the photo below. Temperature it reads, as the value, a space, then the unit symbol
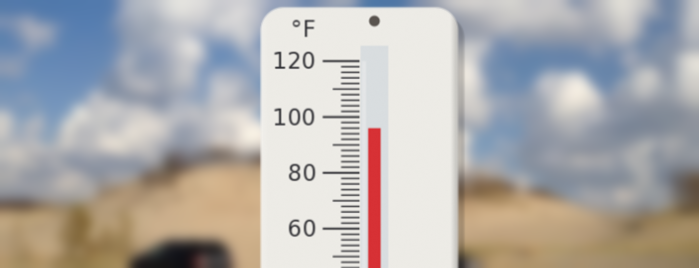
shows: 96 °F
